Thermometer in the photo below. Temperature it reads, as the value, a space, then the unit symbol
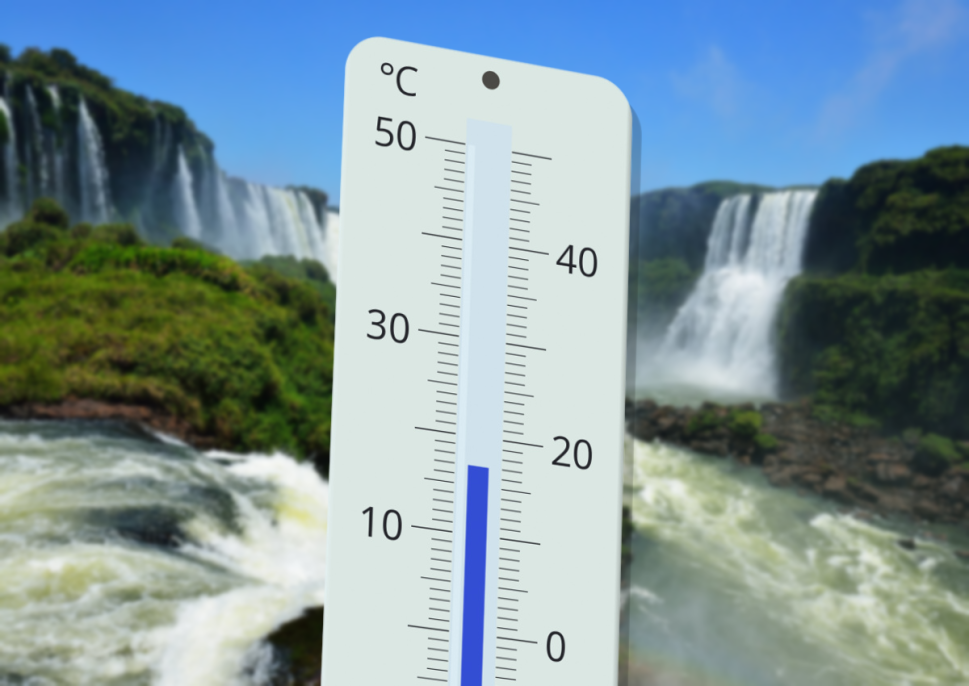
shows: 17 °C
